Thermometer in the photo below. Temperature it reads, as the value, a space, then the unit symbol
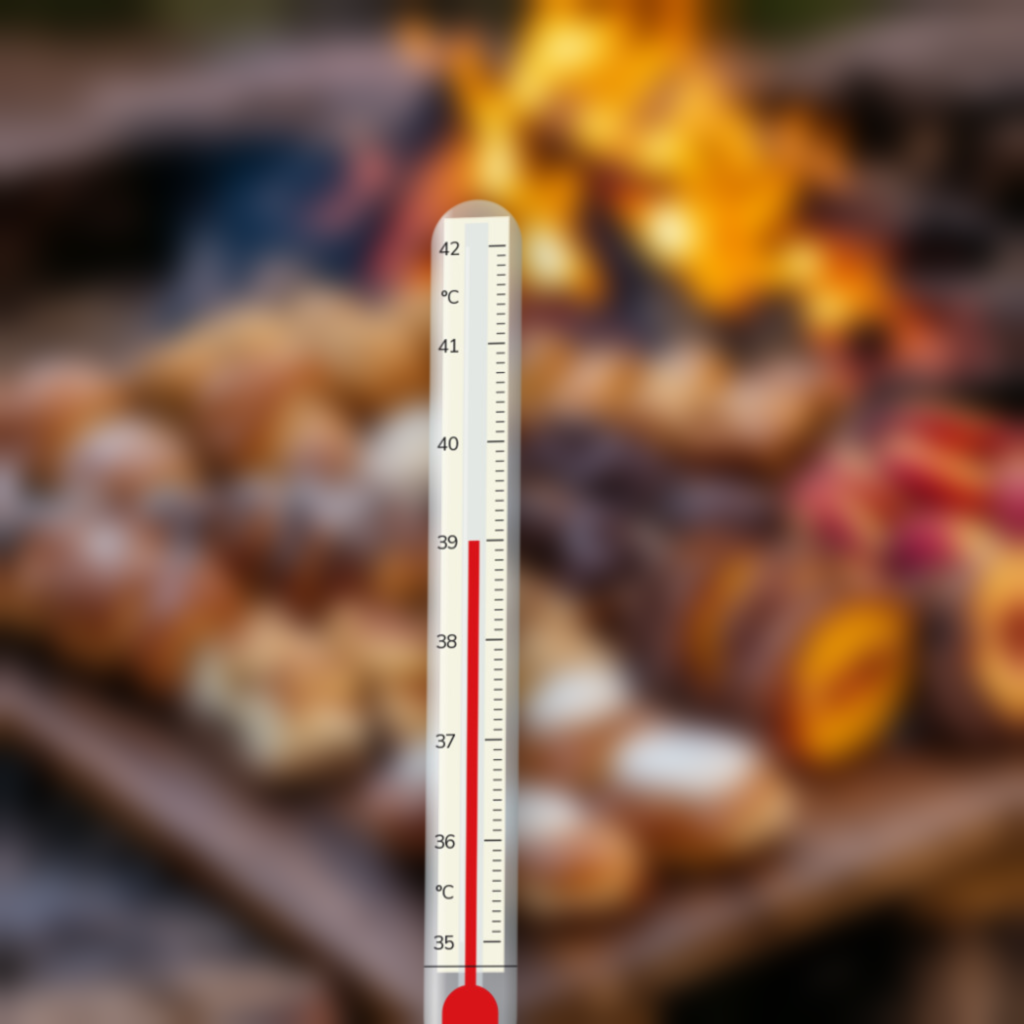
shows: 39 °C
